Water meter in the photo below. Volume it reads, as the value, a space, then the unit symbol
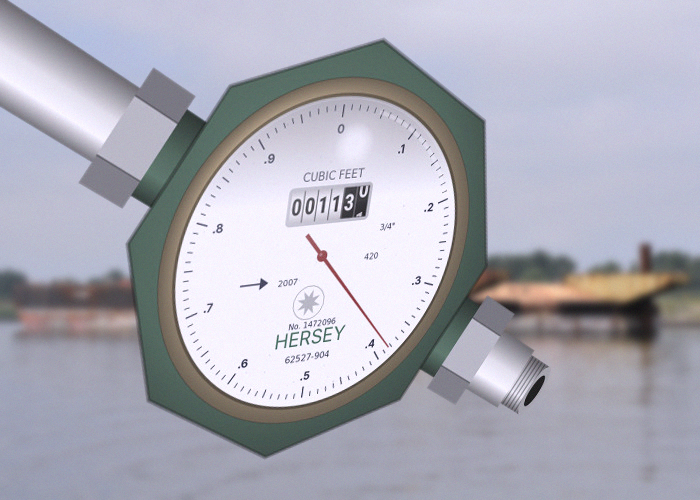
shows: 1130.38 ft³
